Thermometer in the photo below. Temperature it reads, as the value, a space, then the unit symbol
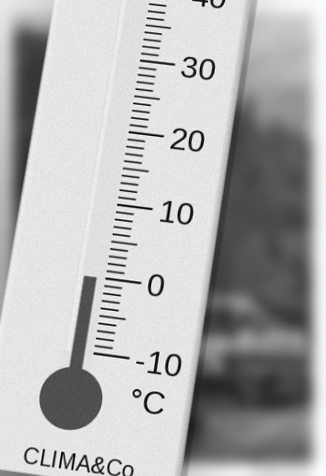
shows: 0 °C
